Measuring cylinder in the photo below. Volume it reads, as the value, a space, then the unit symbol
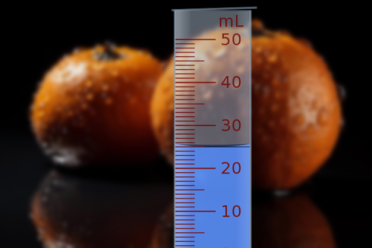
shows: 25 mL
